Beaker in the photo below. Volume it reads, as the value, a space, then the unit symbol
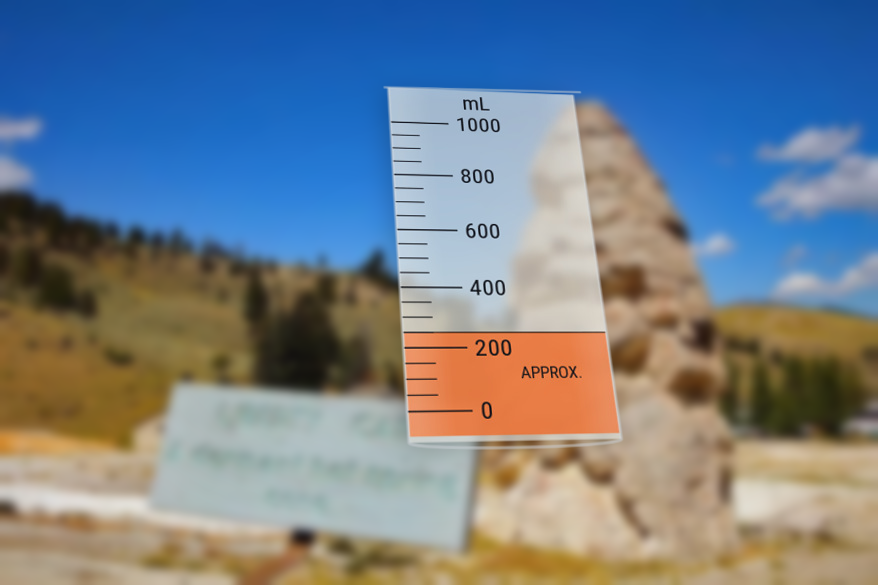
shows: 250 mL
